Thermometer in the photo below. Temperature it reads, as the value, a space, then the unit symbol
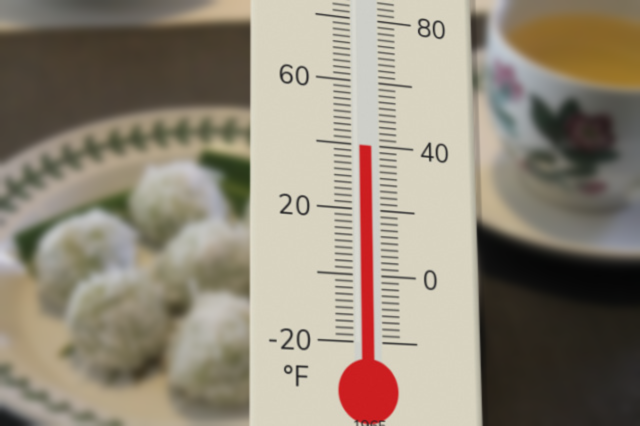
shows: 40 °F
